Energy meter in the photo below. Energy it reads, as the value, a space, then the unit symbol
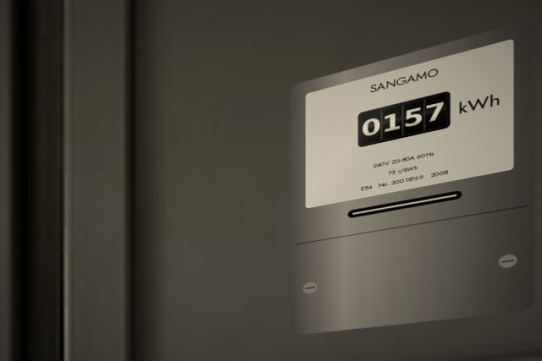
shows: 157 kWh
